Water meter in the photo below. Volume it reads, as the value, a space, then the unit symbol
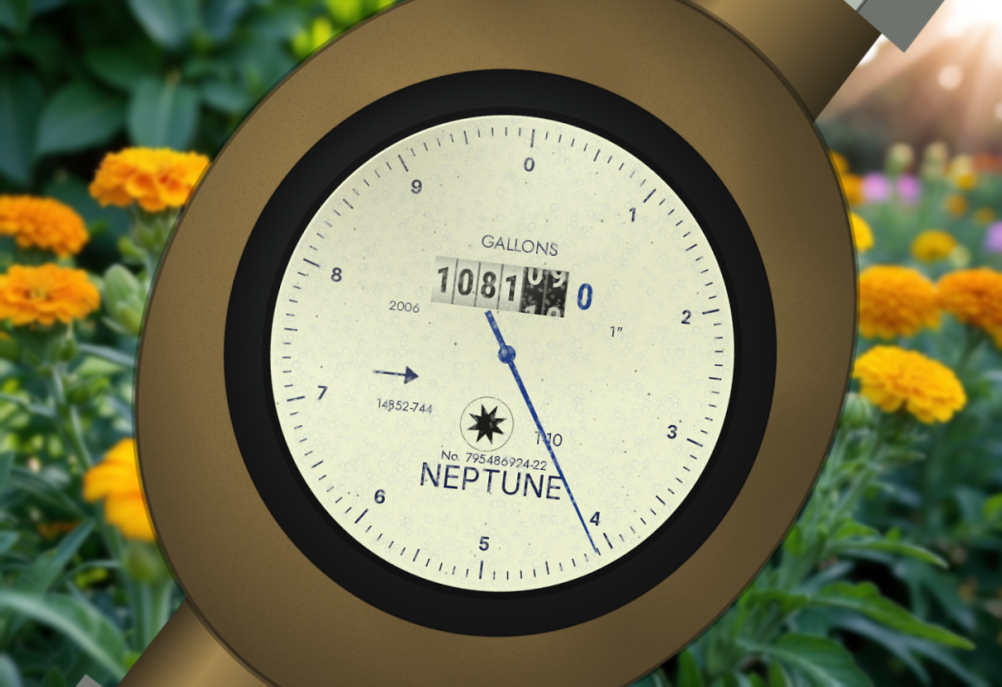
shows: 1081094.1 gal
